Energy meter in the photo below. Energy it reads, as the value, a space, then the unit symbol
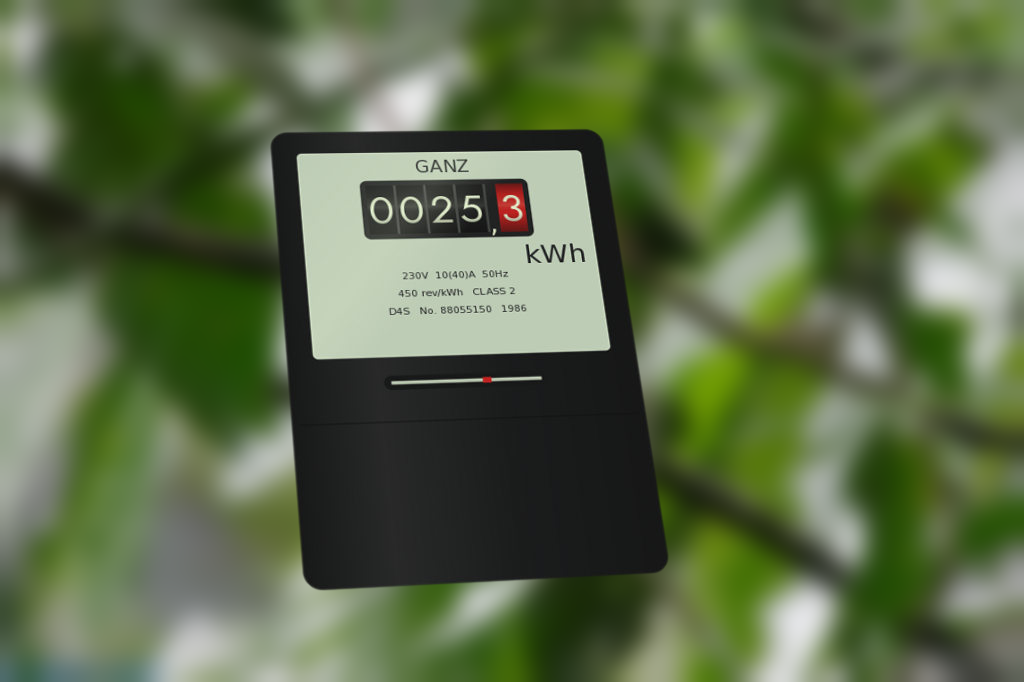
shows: 25.3 kWh
